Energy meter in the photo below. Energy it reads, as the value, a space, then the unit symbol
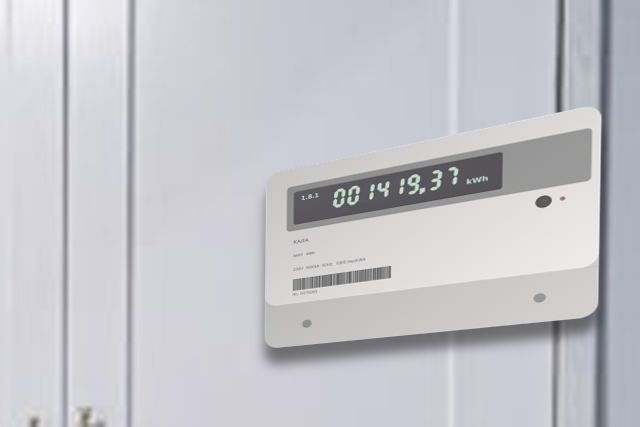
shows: 1419.37 kWh
